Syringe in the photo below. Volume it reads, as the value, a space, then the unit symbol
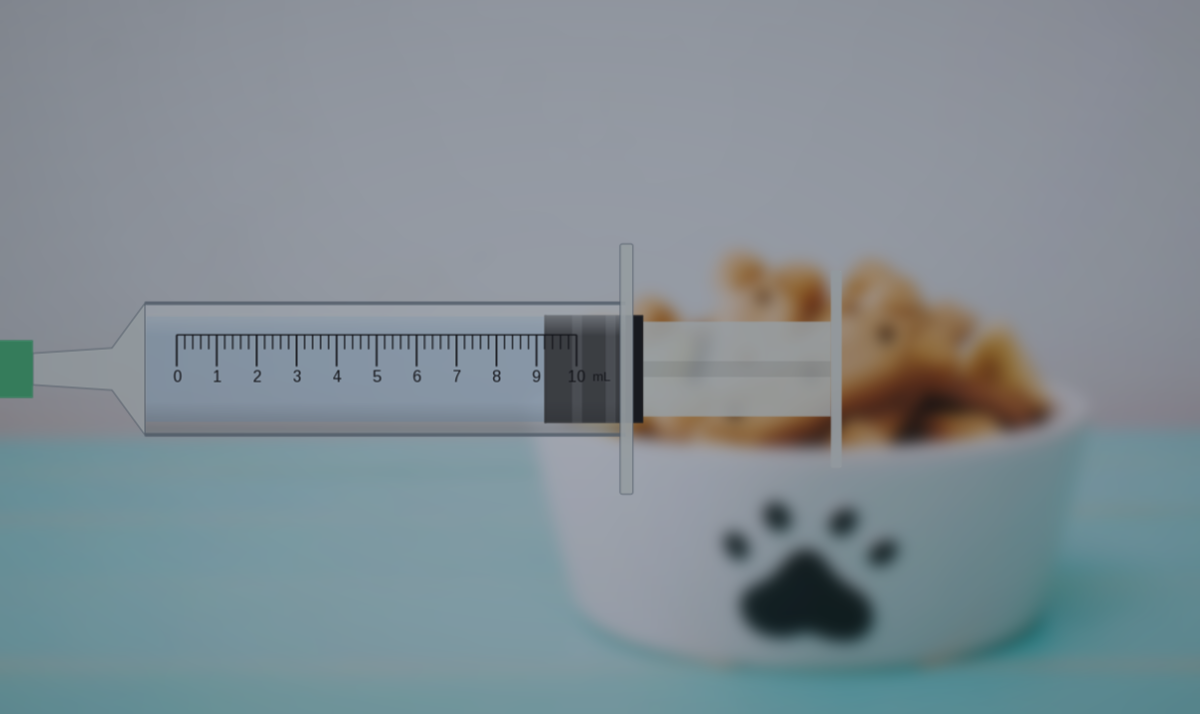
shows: 9.2 mL
